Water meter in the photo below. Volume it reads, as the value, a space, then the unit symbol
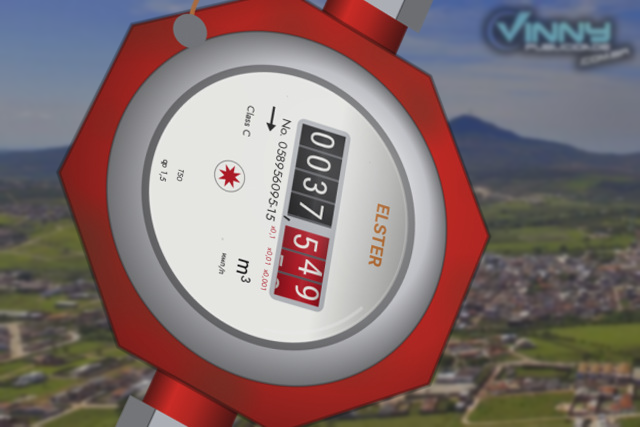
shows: 37.549 m³
